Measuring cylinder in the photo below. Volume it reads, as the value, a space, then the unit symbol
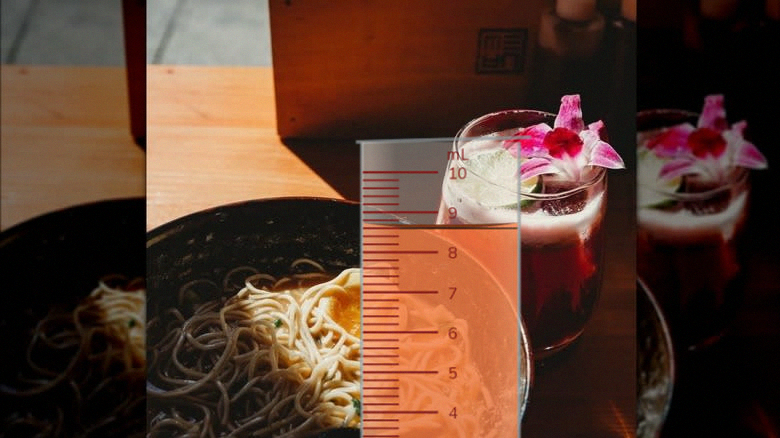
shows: 8.6 mL
